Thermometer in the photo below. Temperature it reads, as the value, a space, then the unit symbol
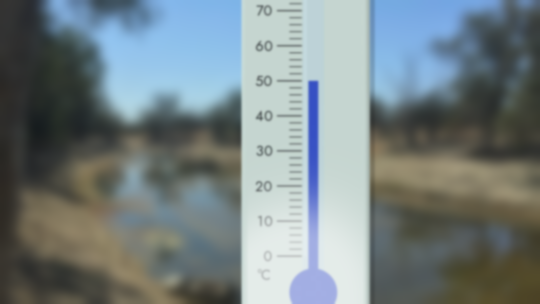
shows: 50 °C
